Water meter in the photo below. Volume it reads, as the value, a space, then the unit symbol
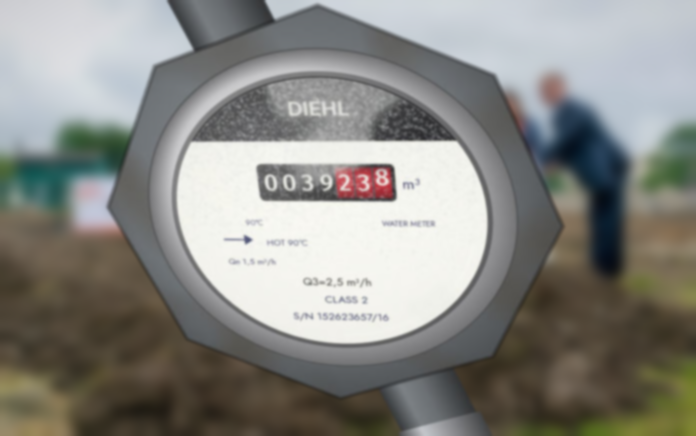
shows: 39.238 m³
